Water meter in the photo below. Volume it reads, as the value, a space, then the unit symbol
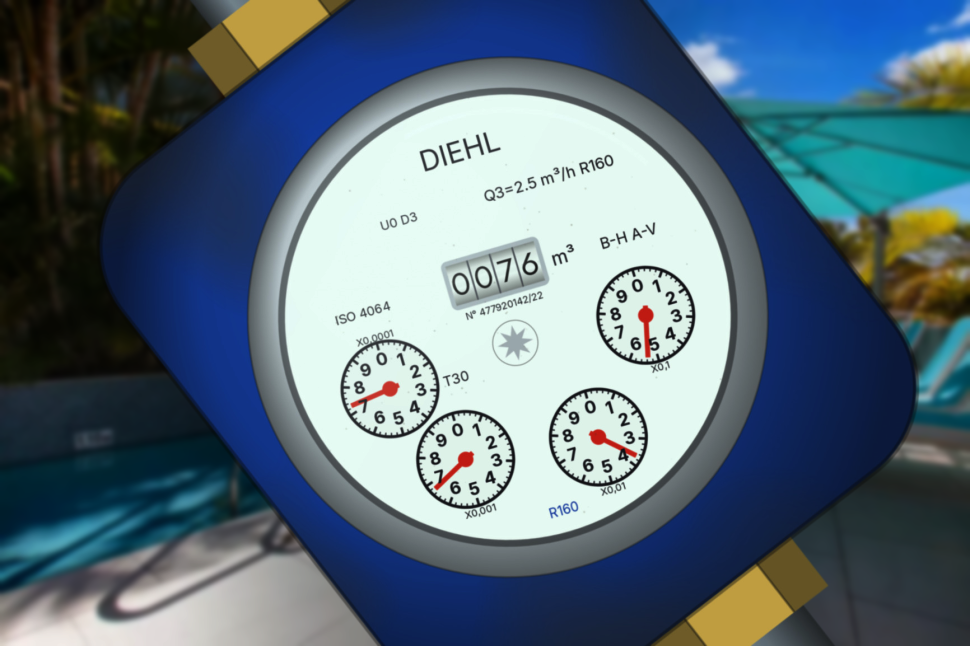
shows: 76.5367 m³
